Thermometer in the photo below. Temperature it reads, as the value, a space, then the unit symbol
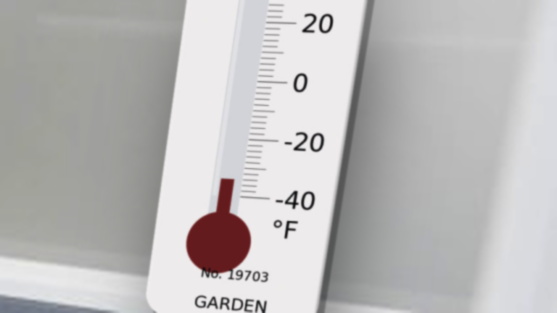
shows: -34 °F
